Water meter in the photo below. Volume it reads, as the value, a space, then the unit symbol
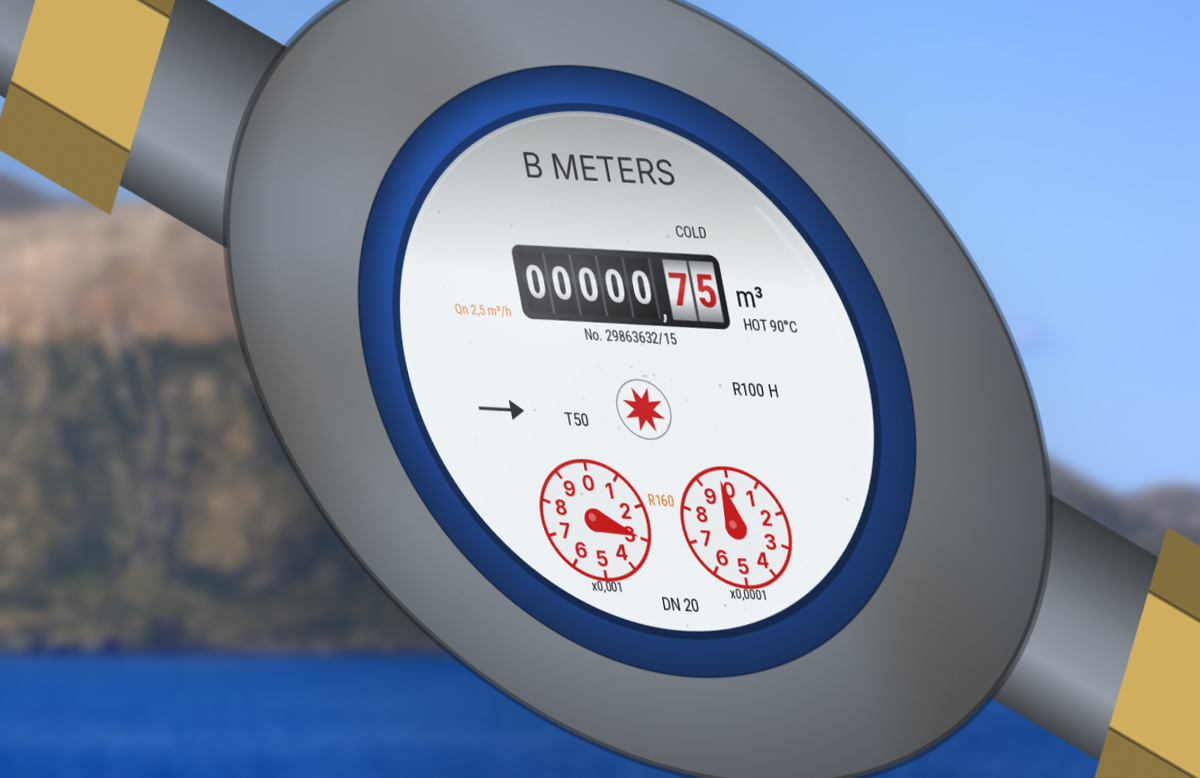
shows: 0.7529 m³
